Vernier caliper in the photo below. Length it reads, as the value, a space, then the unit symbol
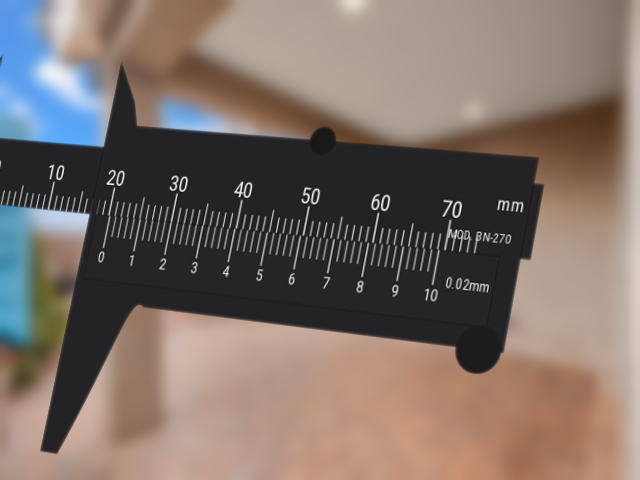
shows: 20.2 mm
